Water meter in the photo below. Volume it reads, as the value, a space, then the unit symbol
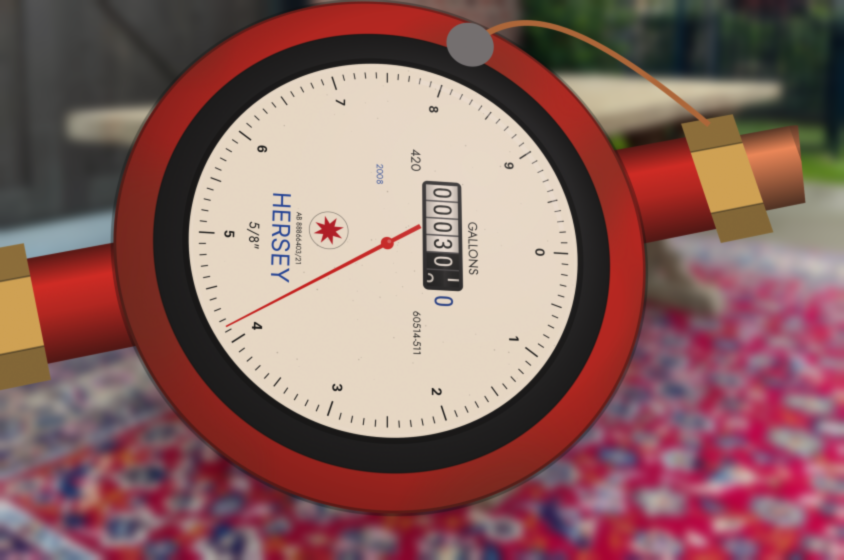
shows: 3014.1 gal
